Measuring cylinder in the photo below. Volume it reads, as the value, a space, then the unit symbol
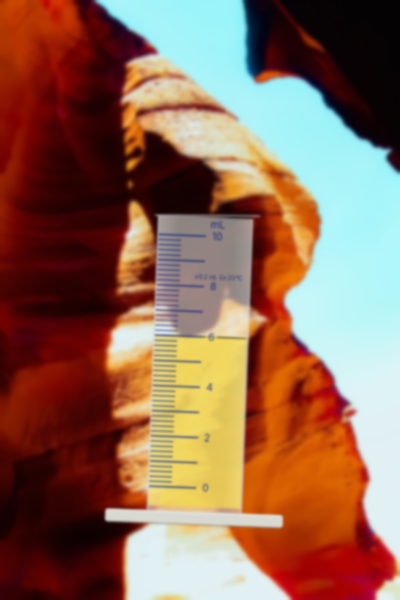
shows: 6 mL
